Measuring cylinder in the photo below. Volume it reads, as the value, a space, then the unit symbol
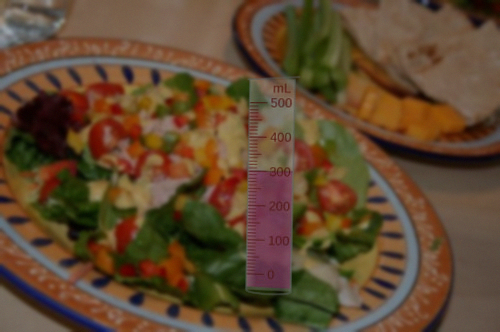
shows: 300 mL
